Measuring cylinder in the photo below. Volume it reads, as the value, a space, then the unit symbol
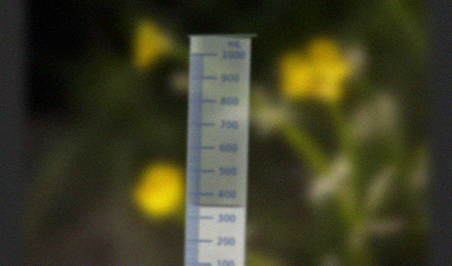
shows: 350 mL
